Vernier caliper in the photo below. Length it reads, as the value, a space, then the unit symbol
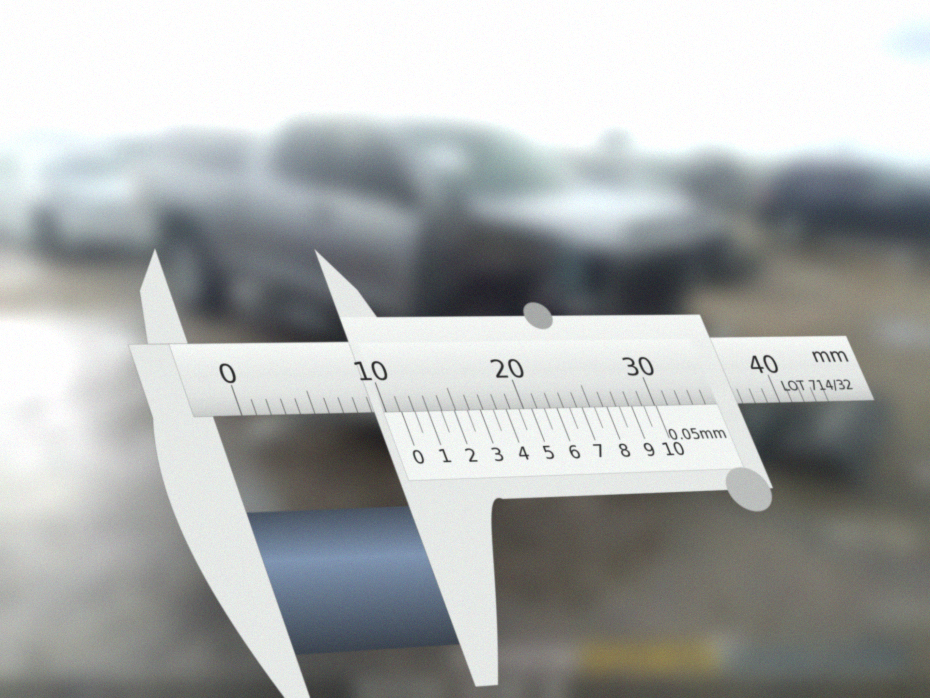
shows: 11.1 mm
